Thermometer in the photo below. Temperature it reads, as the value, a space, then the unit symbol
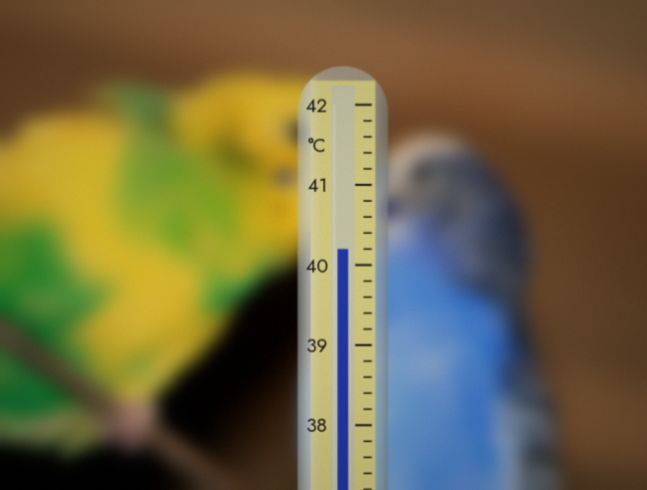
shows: 40.2 °C
